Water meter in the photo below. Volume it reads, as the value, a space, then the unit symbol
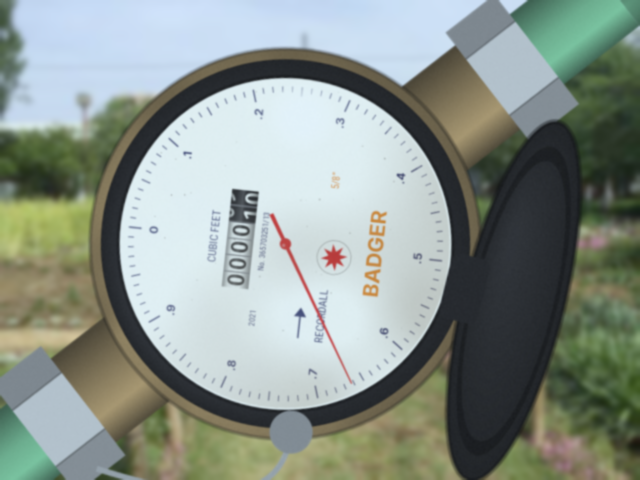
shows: 9.66 ft³
